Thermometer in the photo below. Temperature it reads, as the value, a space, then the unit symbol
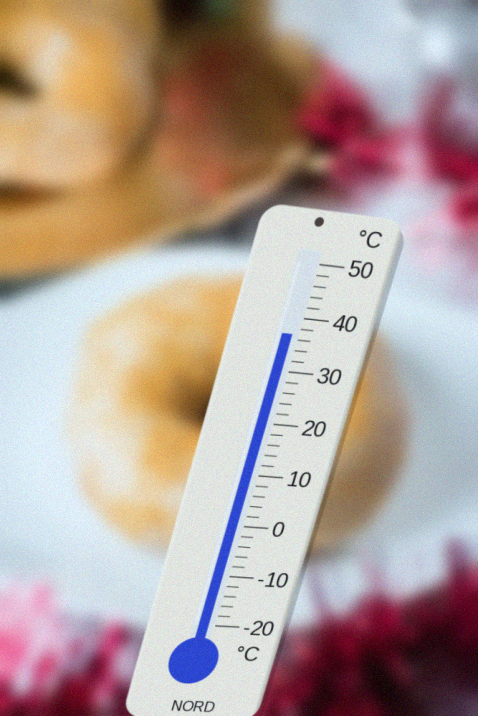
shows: 37 °C
